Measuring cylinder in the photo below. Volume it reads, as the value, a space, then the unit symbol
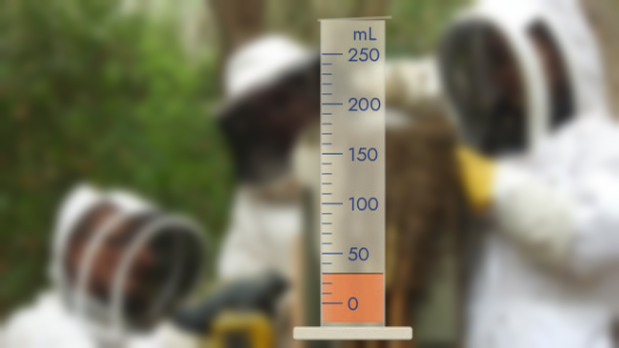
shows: 30 mL
